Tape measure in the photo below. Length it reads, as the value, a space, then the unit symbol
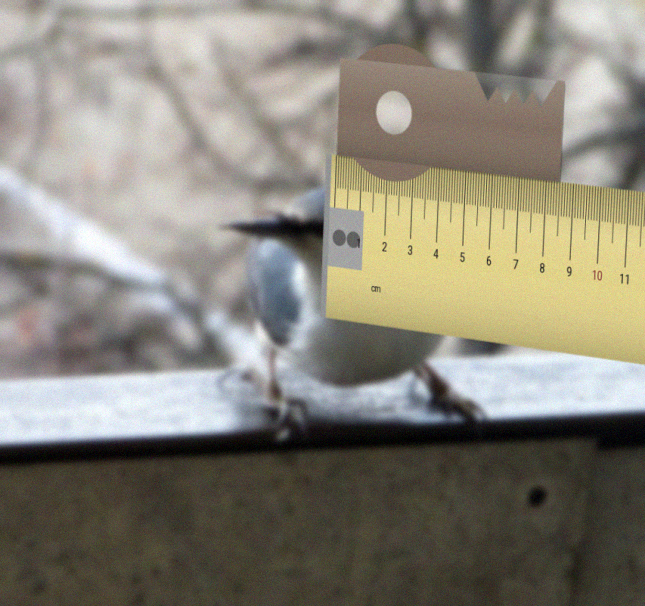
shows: 8.5 cm
